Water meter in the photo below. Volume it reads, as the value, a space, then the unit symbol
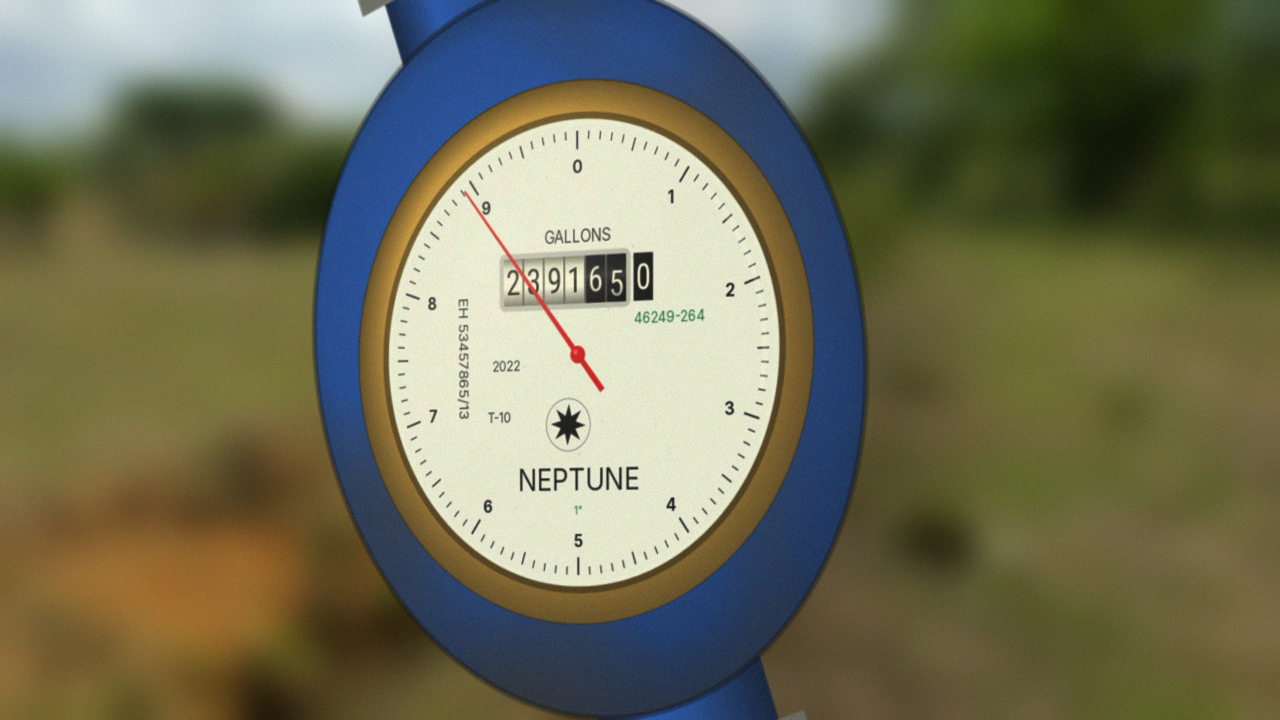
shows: 2391648.9 gal
